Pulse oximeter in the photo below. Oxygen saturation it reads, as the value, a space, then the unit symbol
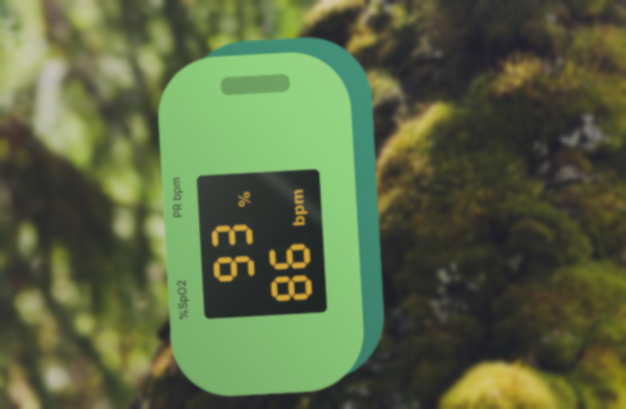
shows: 93 %
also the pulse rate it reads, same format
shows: 86 bpm
